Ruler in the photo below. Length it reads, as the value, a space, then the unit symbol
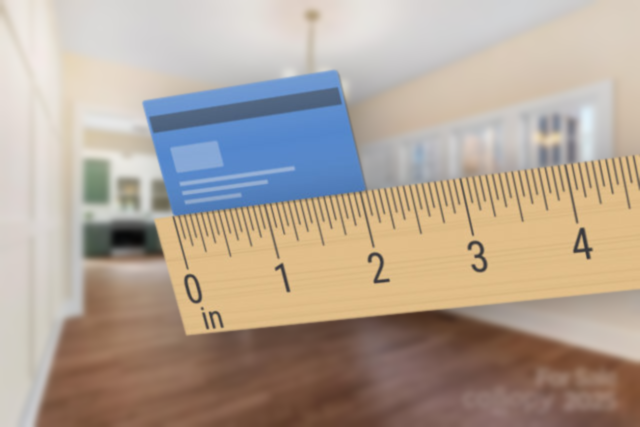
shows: 2.0625 in
